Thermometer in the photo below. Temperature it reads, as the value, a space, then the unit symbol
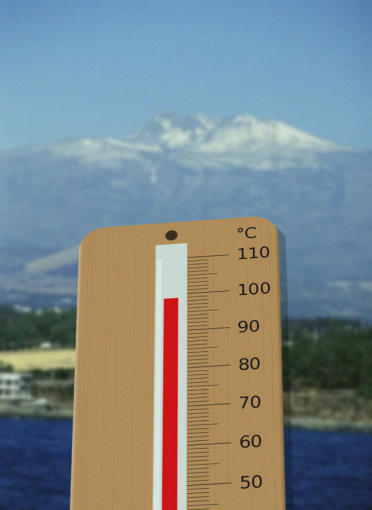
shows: 99 °C
